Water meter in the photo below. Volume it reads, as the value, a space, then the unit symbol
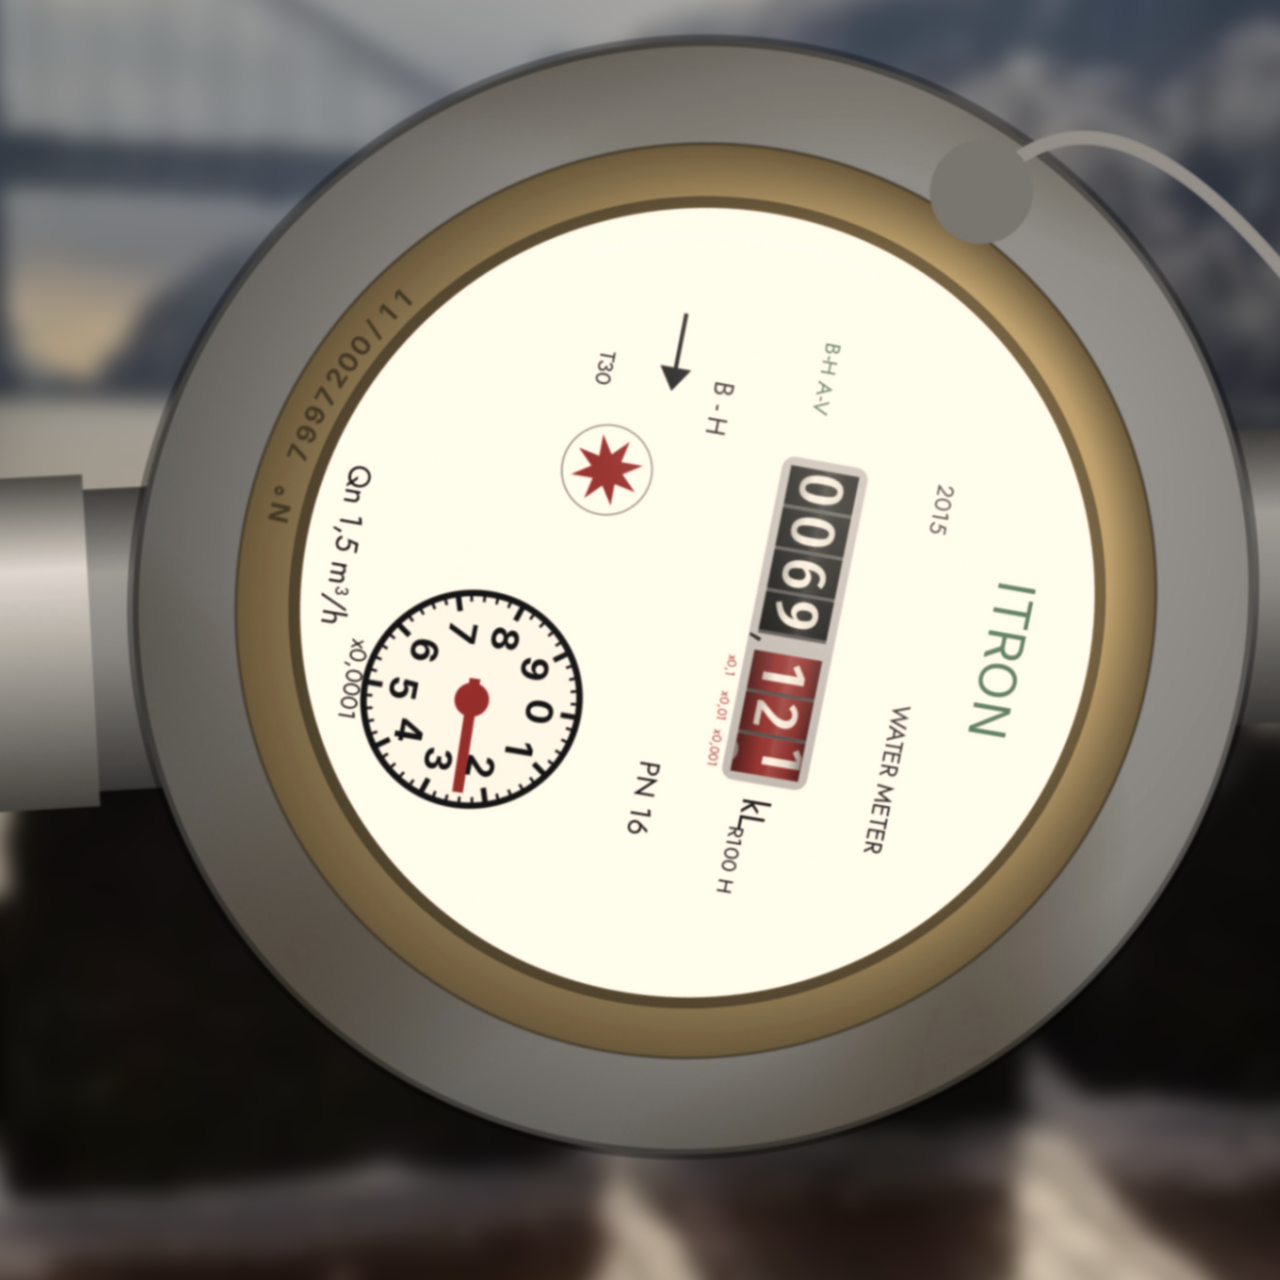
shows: 69.1212 kL
